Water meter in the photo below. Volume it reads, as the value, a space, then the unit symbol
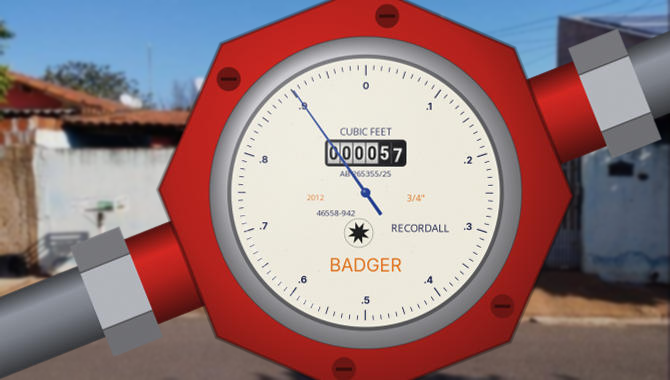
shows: 56.90 ft³
